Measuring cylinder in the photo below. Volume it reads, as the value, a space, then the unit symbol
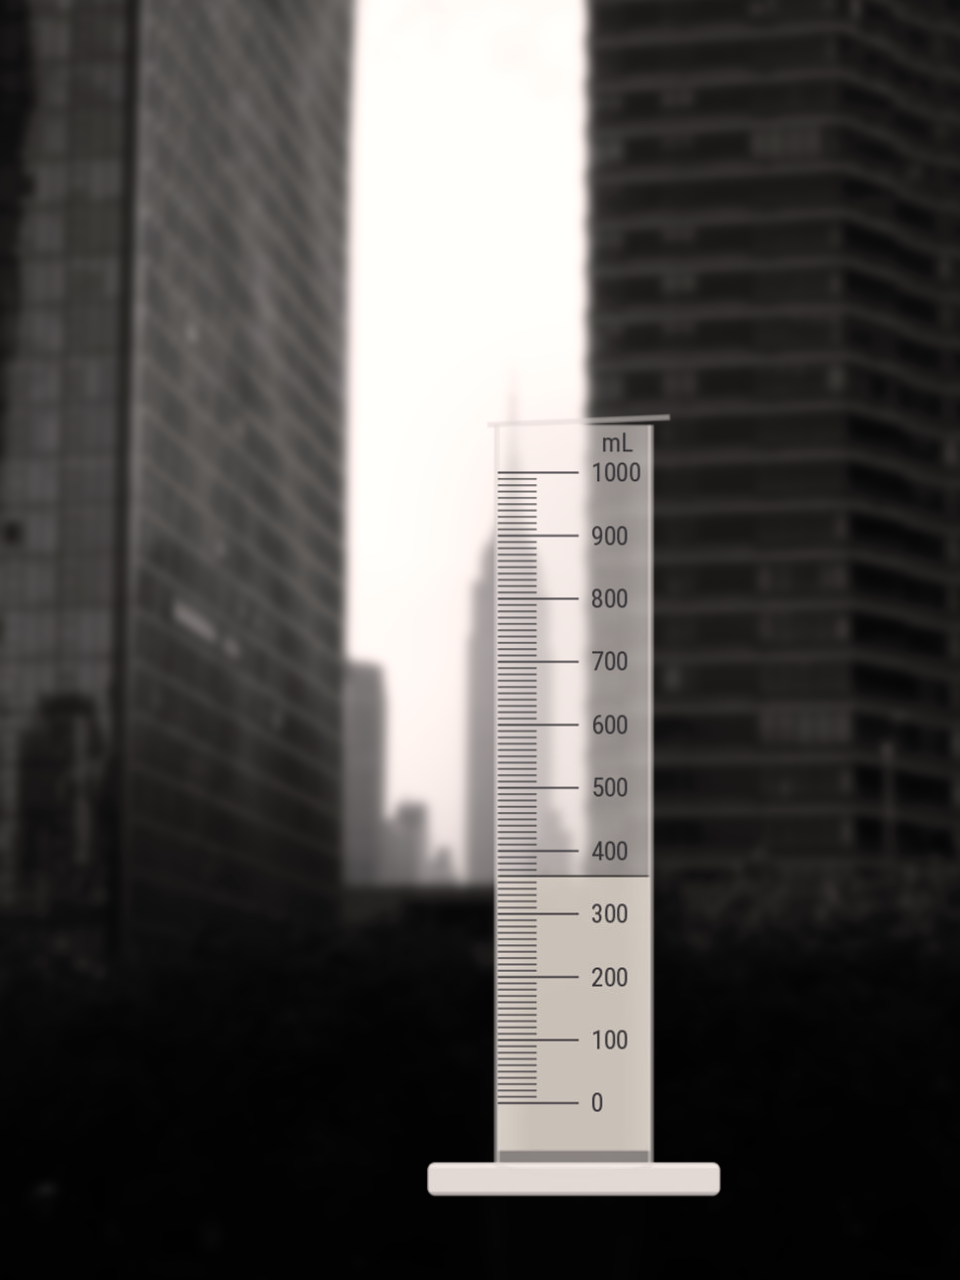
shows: 360 mL
